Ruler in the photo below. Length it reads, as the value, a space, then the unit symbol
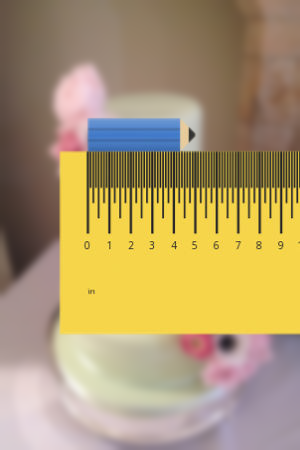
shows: 5 in
